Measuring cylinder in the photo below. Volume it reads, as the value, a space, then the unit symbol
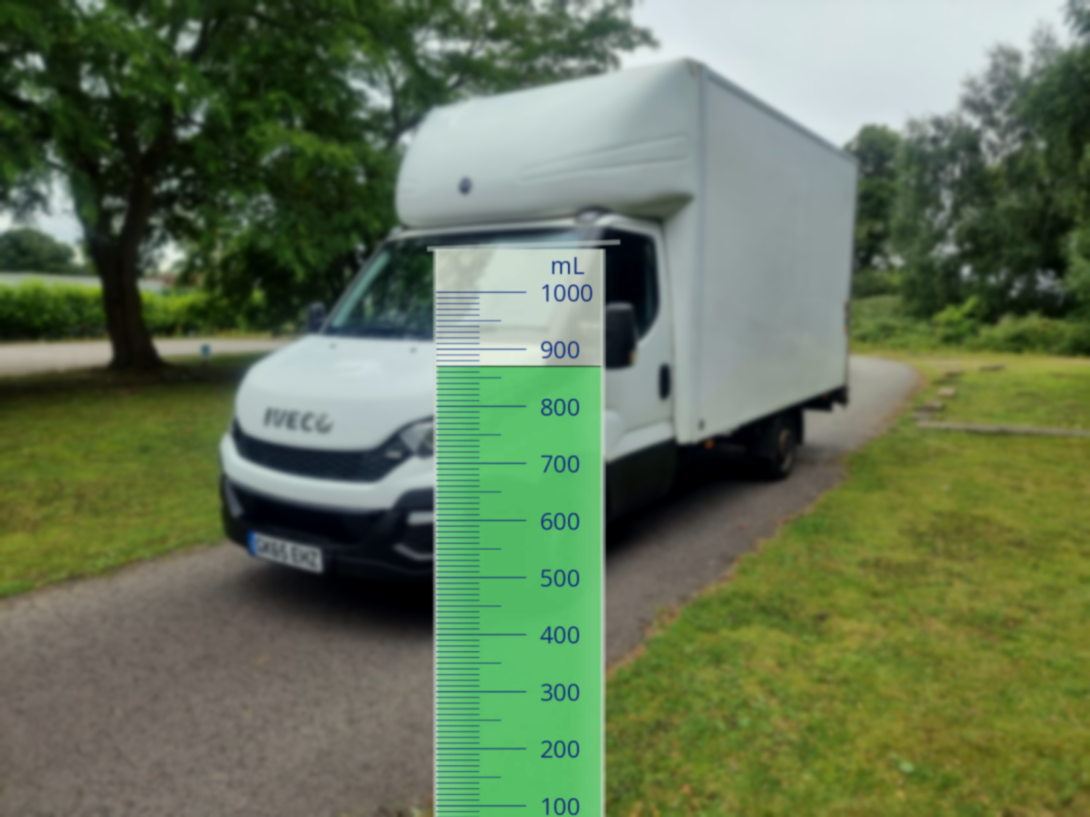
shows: 870 mL
